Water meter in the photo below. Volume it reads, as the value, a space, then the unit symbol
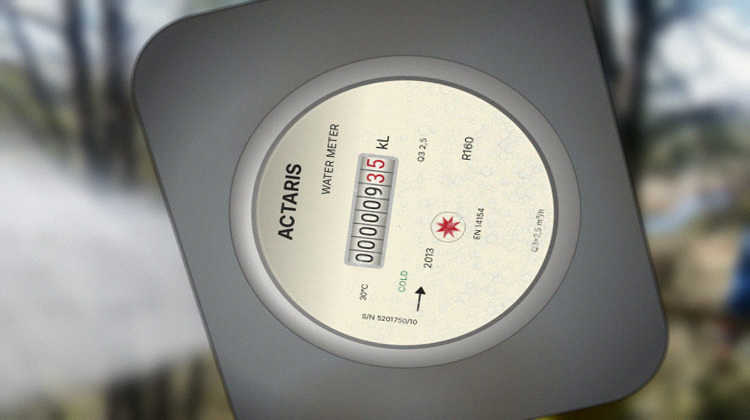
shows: 9.35 kL
